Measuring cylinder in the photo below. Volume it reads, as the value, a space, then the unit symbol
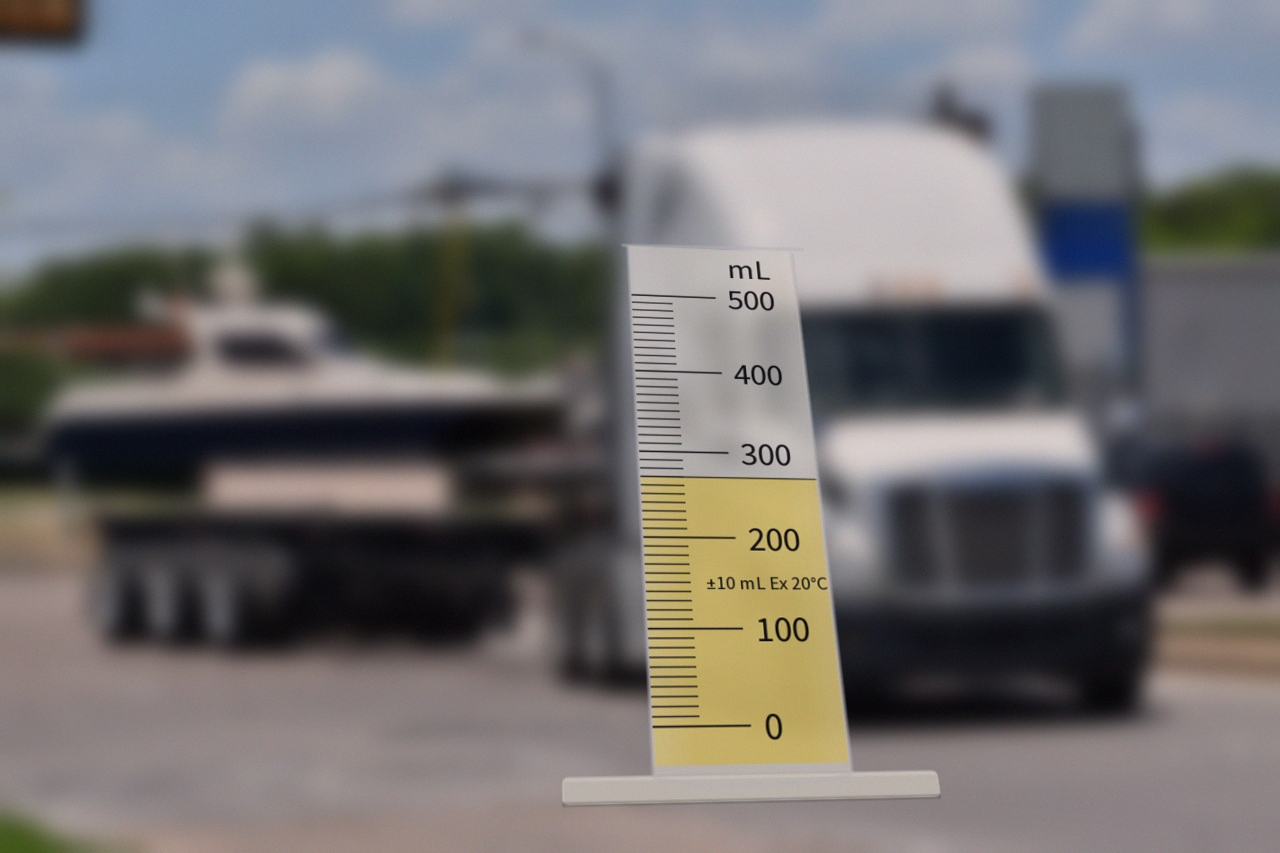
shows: 270 mL
